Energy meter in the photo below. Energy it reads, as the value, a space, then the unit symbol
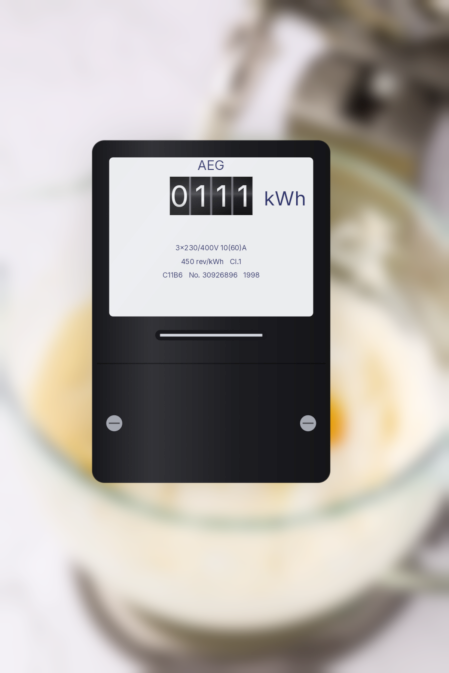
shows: 111 kWh
